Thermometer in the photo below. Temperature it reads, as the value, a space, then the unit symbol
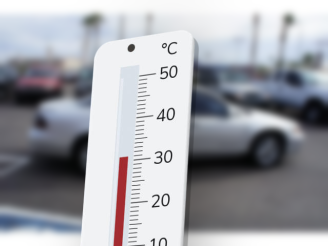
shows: 31 °C
